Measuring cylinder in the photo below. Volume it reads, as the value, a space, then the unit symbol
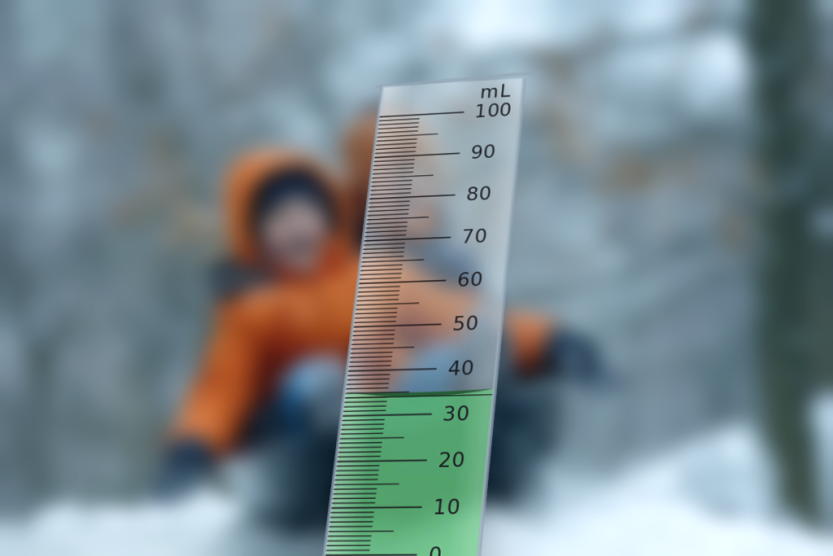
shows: 34 mL
